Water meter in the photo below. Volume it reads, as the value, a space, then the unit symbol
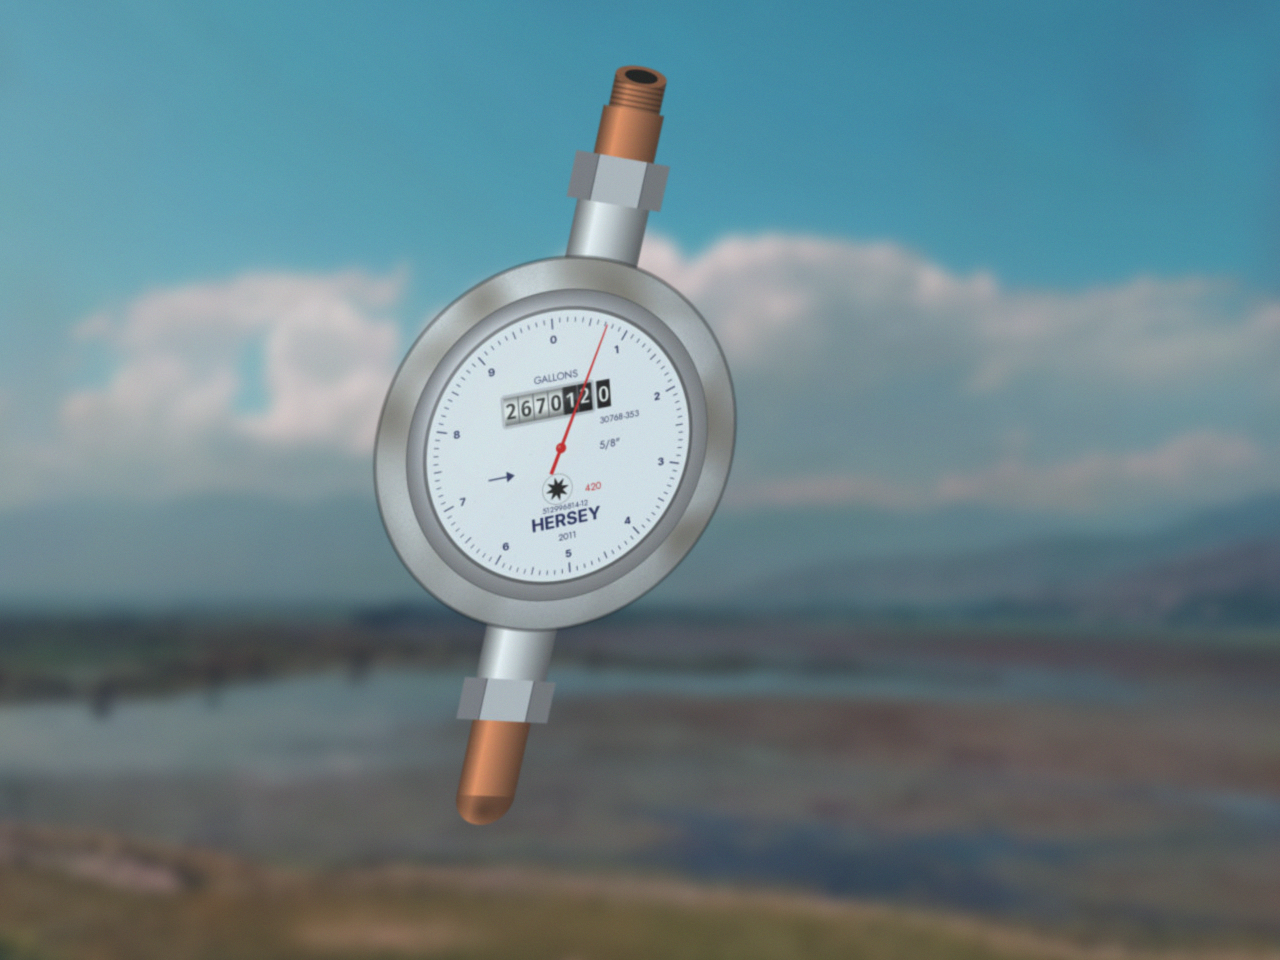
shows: 2670120.7 gal
